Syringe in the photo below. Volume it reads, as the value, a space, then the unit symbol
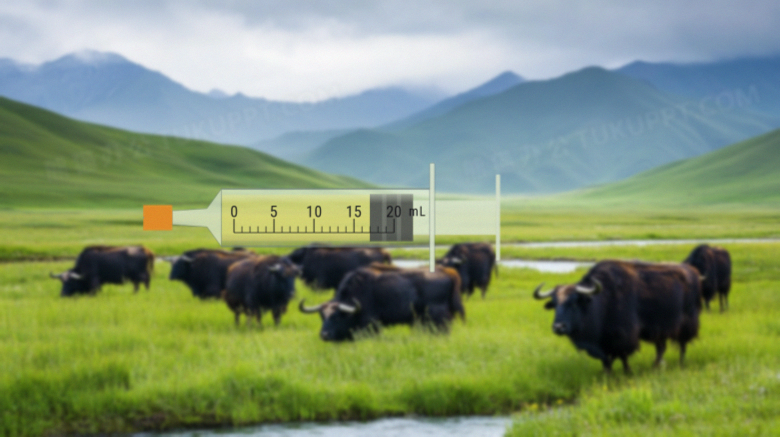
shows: 17 mL
